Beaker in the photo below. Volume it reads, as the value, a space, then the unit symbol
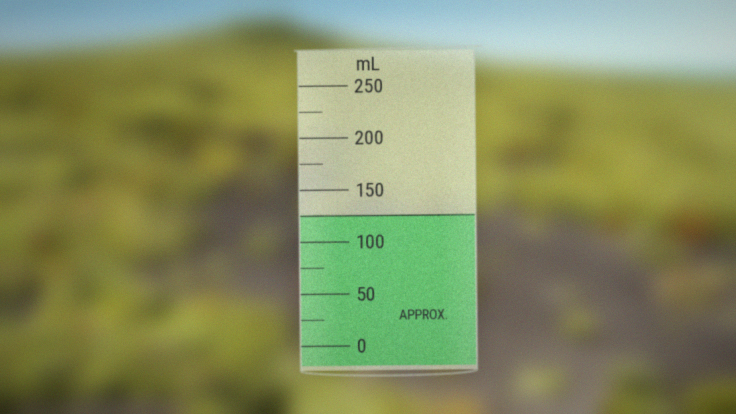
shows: 125 mL
